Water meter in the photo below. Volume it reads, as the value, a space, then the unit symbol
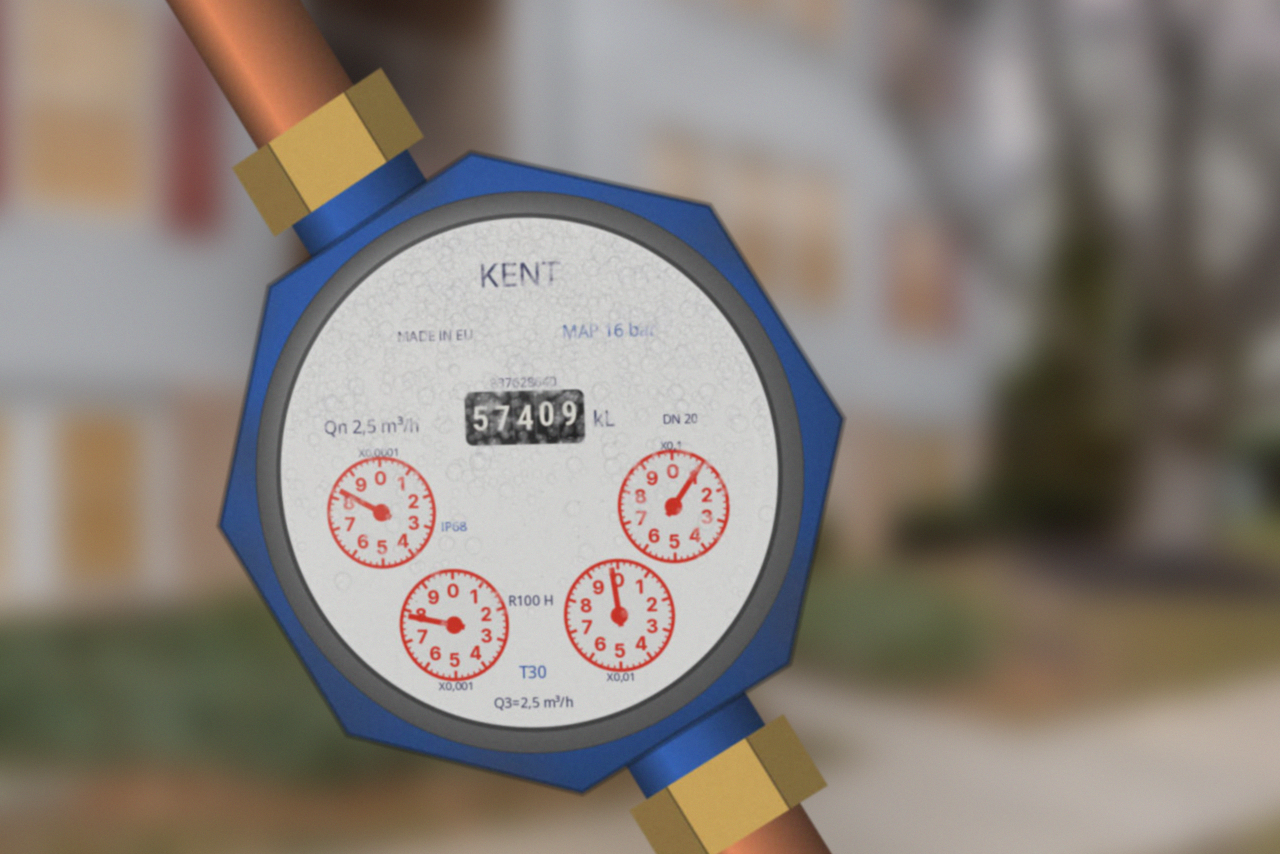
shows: 57409.0978 kL
